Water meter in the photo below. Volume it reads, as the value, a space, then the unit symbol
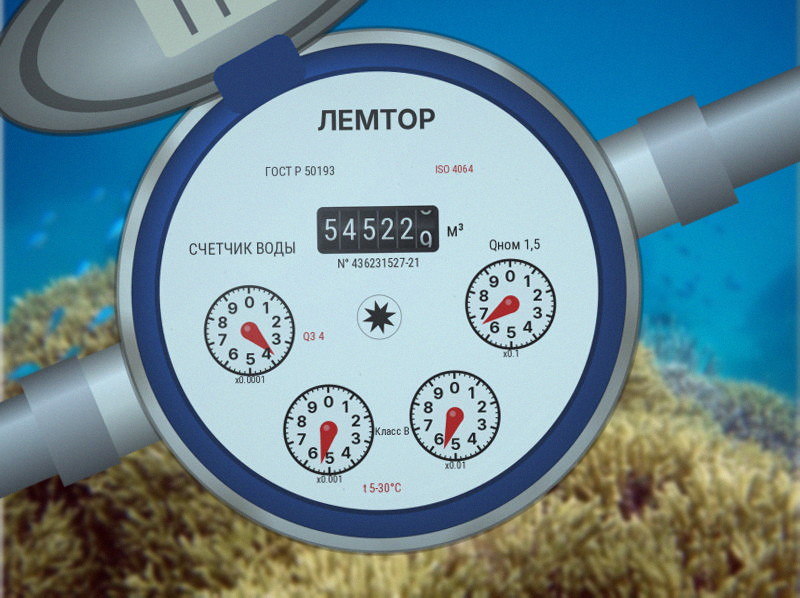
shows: 545228.6553 m³
